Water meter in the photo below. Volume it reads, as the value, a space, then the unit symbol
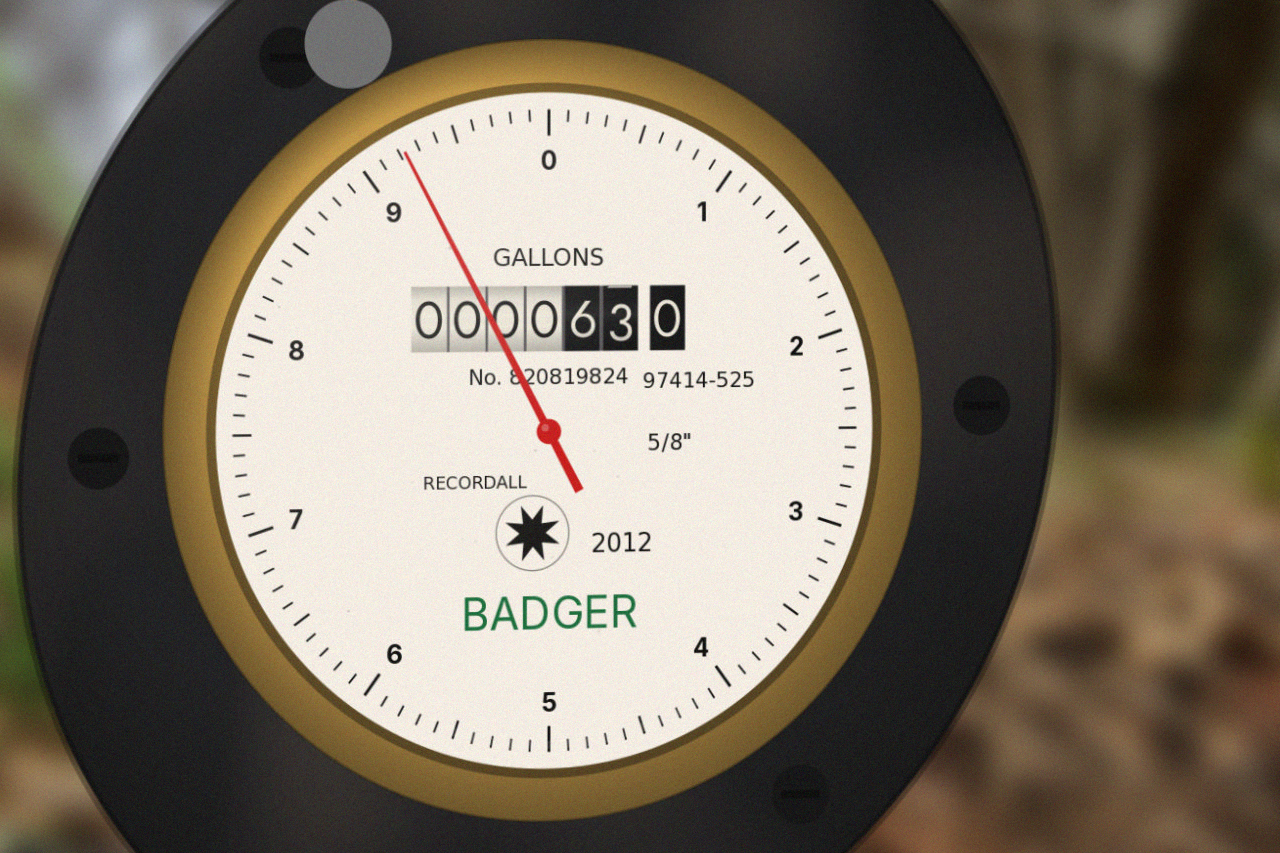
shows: 629.2 gal
